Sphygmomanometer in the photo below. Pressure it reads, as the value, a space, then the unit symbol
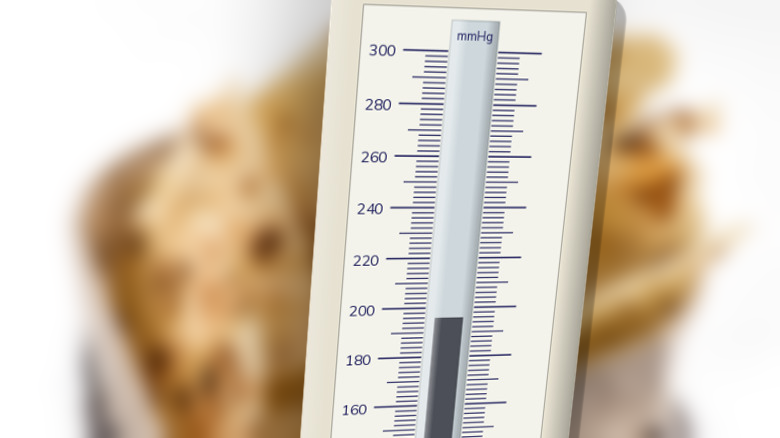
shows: 196 mmHg
